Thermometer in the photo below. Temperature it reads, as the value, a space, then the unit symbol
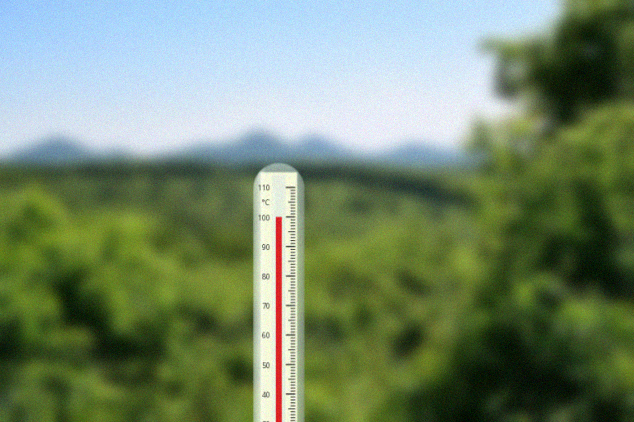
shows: 100 °C
